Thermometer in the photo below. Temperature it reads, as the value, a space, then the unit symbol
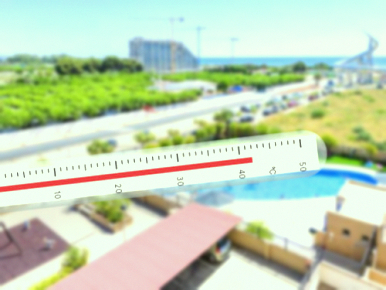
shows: 42 °C
